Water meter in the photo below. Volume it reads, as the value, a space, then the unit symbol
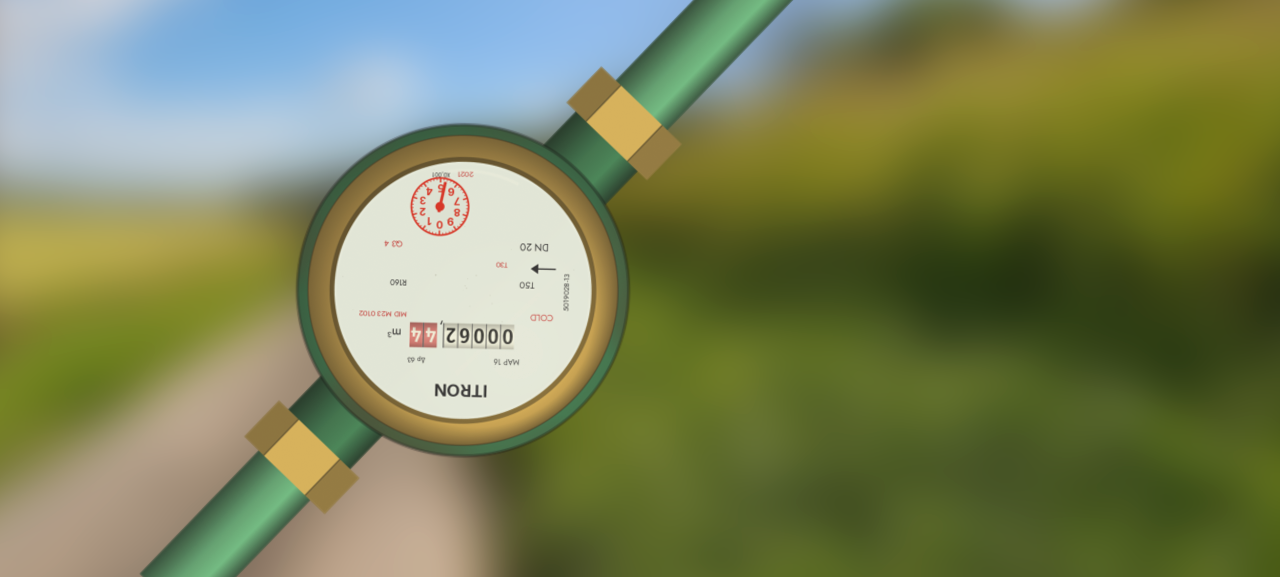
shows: 62.445 m³
